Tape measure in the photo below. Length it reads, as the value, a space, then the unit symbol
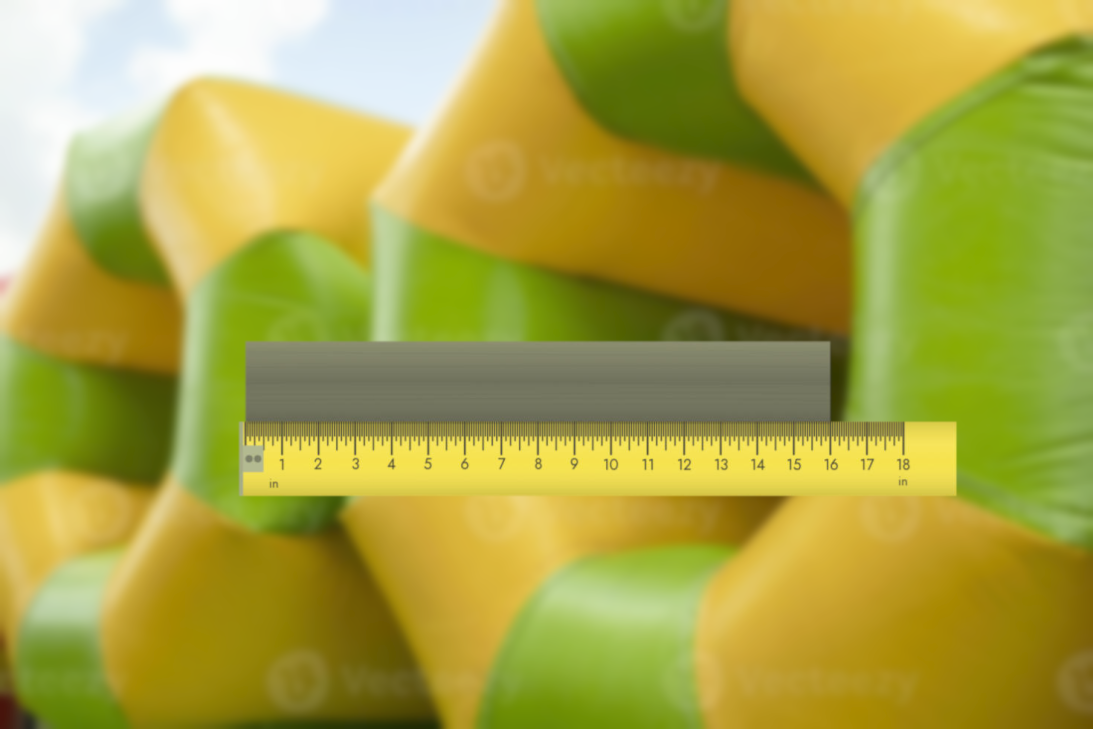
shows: 16 in
